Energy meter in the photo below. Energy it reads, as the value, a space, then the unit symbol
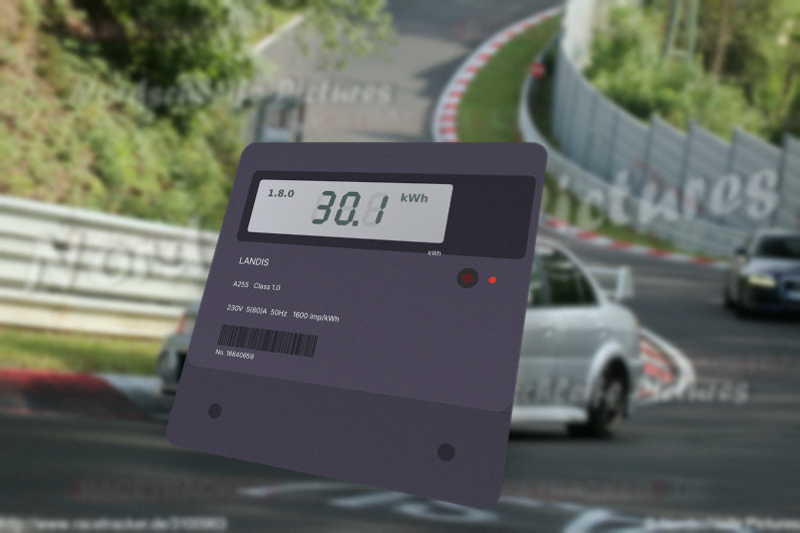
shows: 30.1 kWh
